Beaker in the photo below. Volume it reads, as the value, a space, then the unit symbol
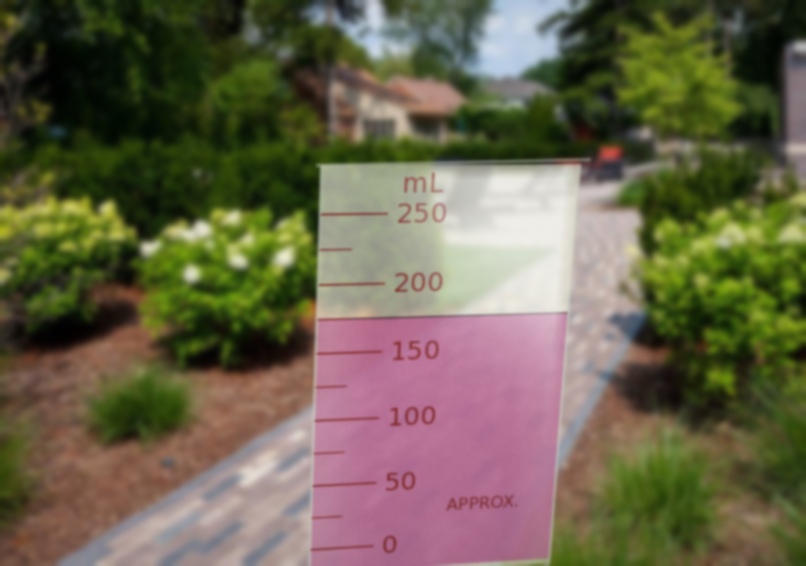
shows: 175 mL
